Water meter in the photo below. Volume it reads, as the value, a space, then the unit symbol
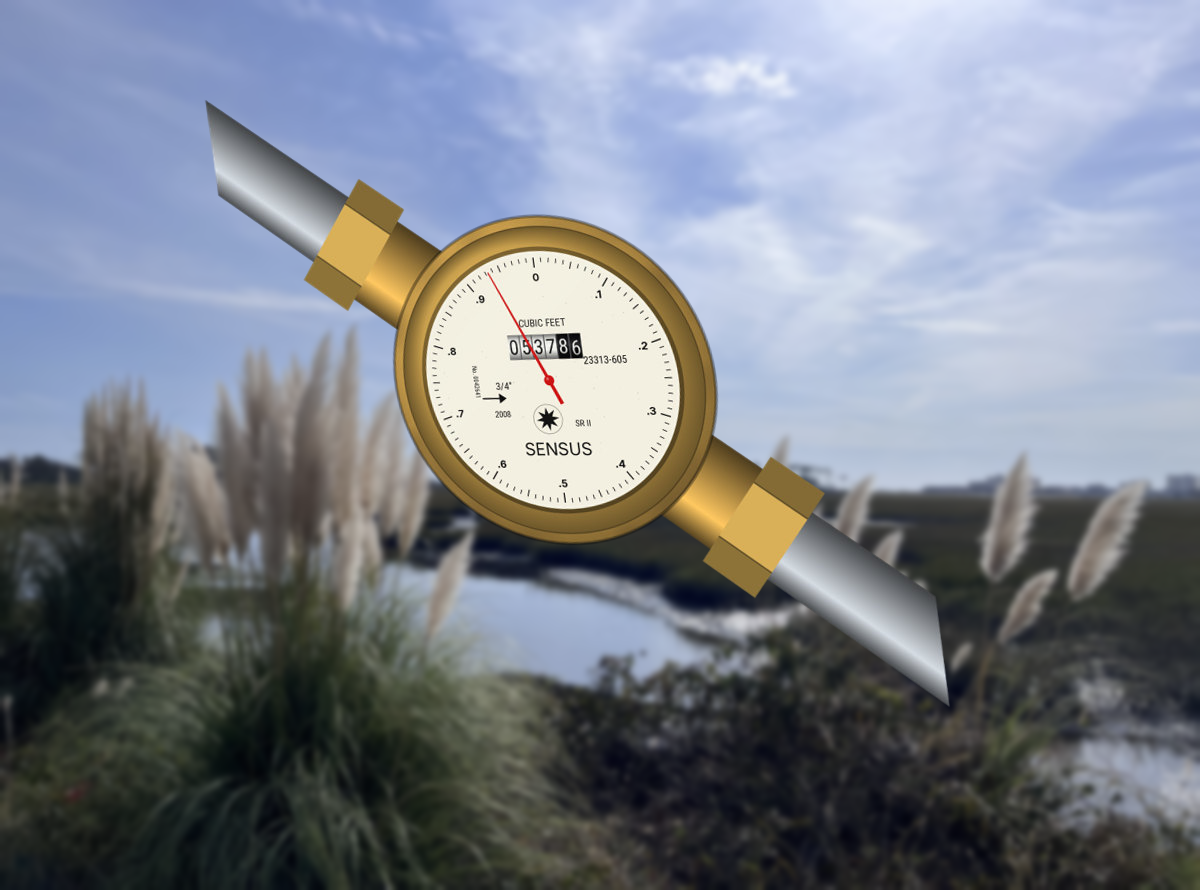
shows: 53785.93 ft³
